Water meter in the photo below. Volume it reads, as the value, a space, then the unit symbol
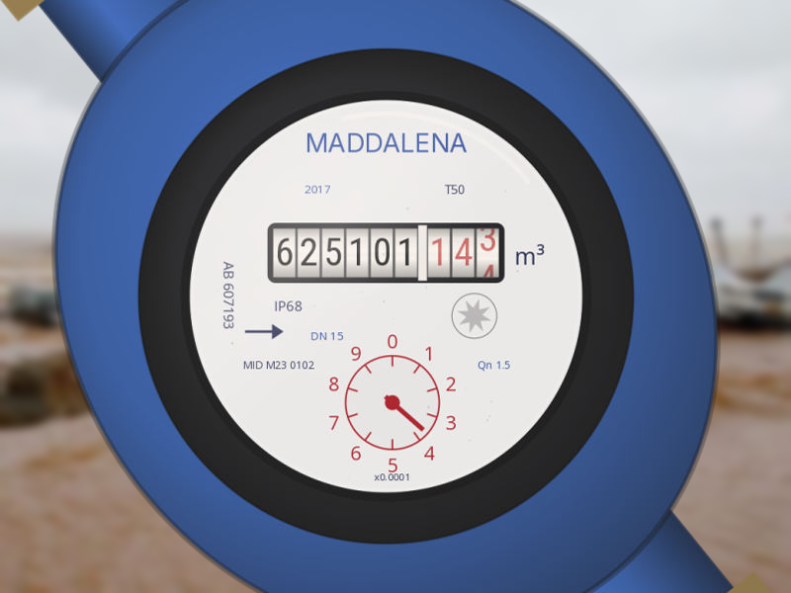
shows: 625101.1433 m³
